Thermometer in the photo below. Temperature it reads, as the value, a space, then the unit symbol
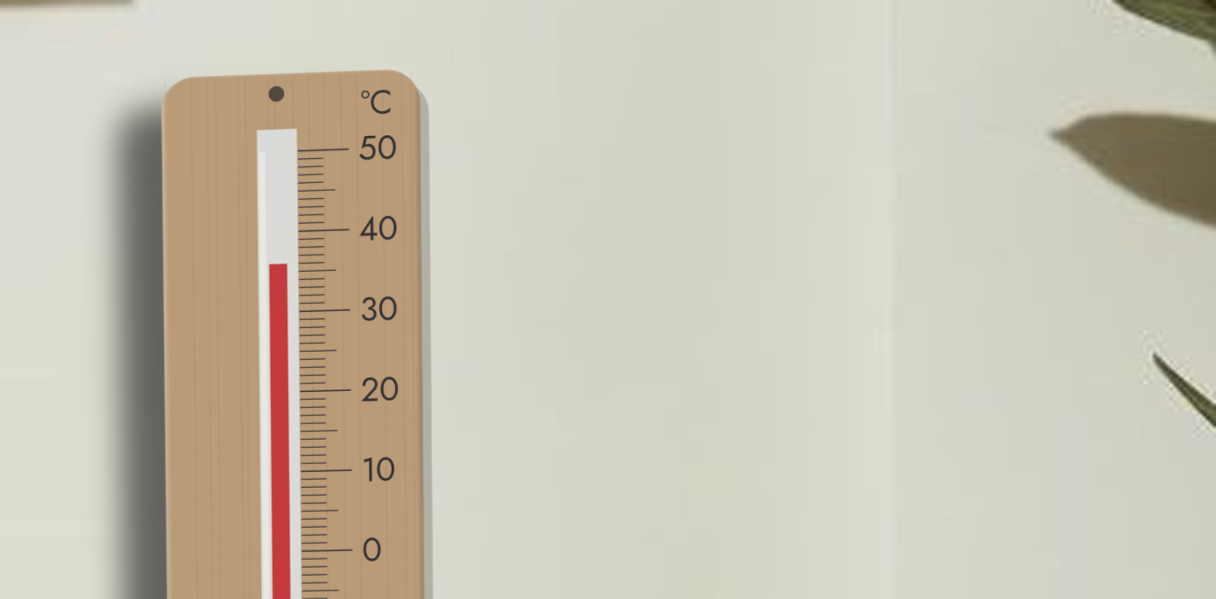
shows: 36 °C
